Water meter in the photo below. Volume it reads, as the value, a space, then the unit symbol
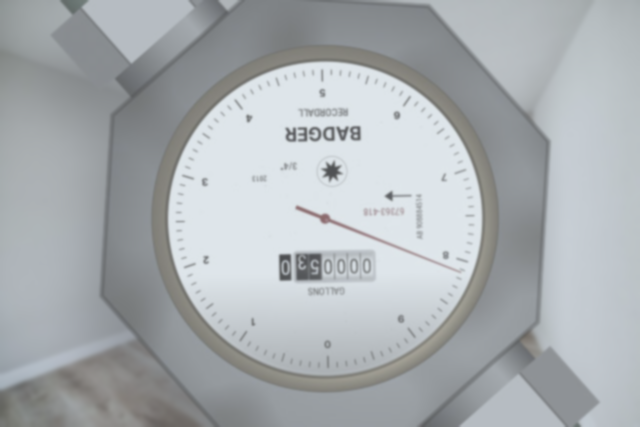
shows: 528.1 gal
